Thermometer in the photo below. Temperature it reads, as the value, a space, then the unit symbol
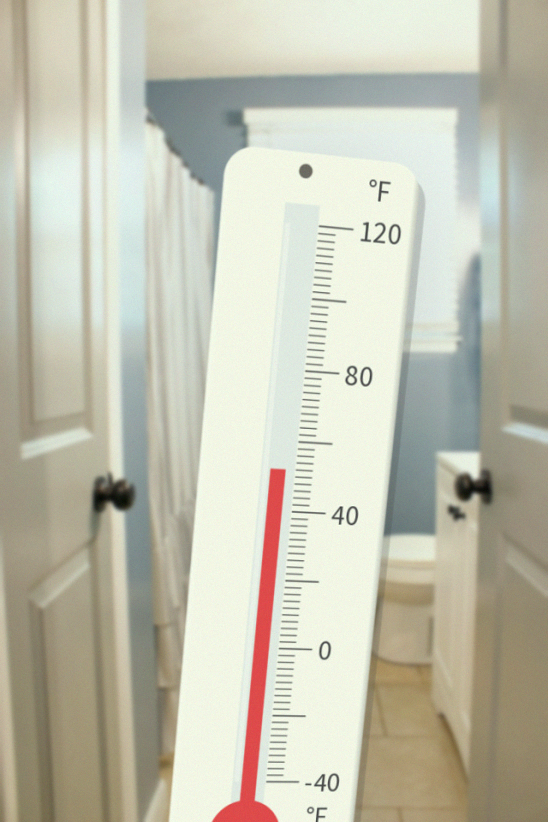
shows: 52 °F
